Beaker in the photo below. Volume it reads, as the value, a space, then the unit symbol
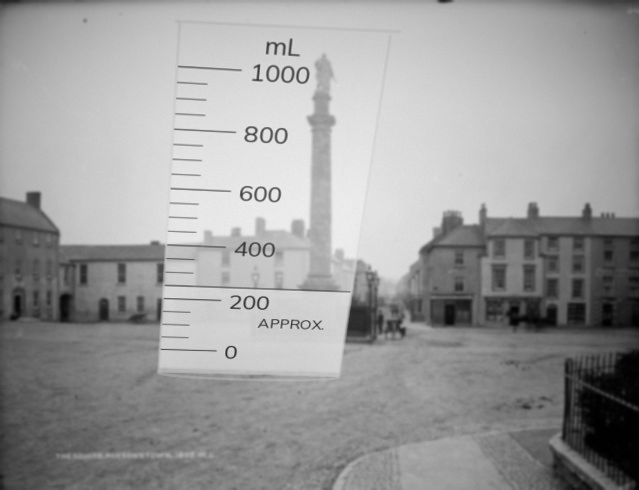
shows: 250 mL
